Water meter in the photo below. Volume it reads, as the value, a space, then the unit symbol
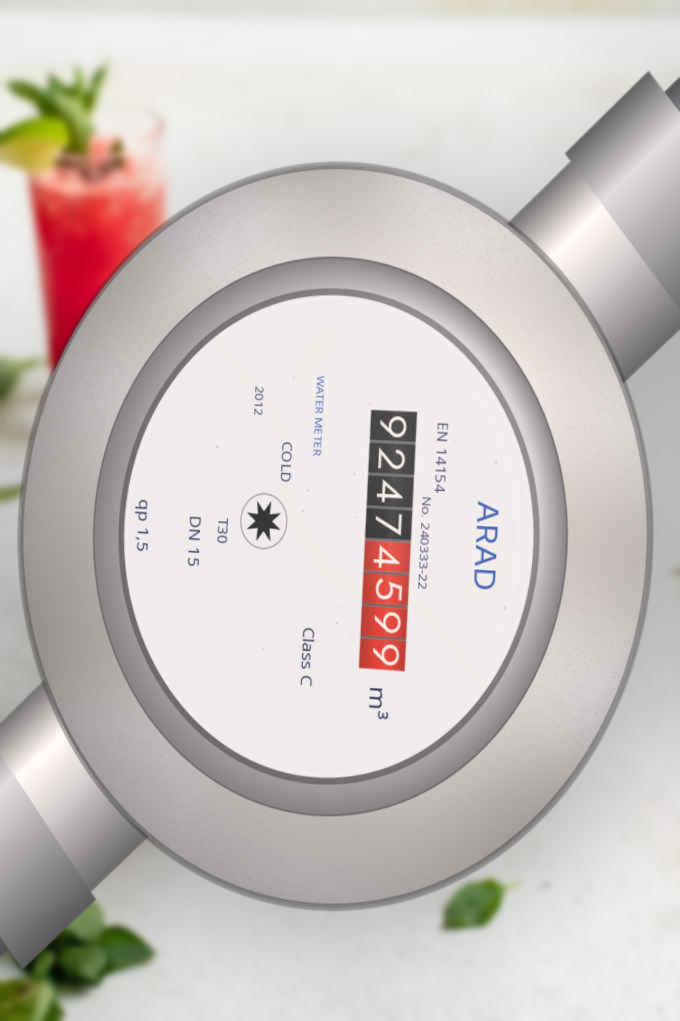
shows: 9247.4599 m³
